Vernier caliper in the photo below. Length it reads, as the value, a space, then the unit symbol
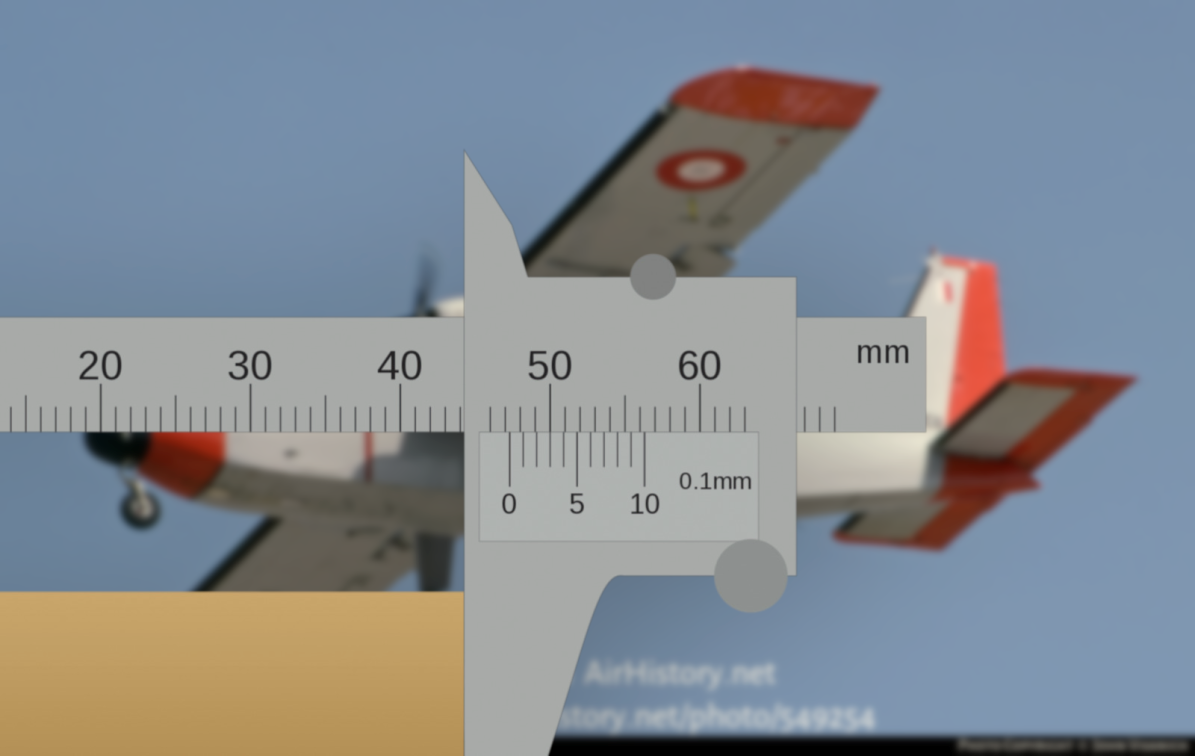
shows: 47.3 mm
